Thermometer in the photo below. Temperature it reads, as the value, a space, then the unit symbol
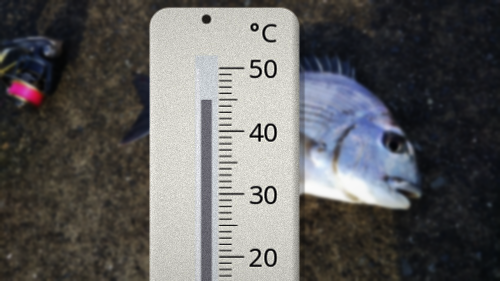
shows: 45 °C
